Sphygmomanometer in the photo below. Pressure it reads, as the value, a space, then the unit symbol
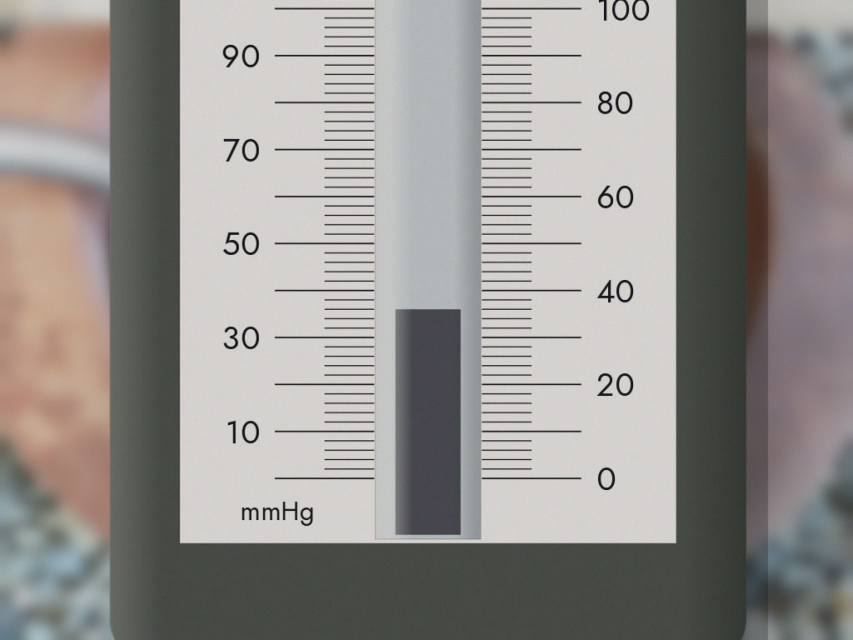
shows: 36 mmHg
